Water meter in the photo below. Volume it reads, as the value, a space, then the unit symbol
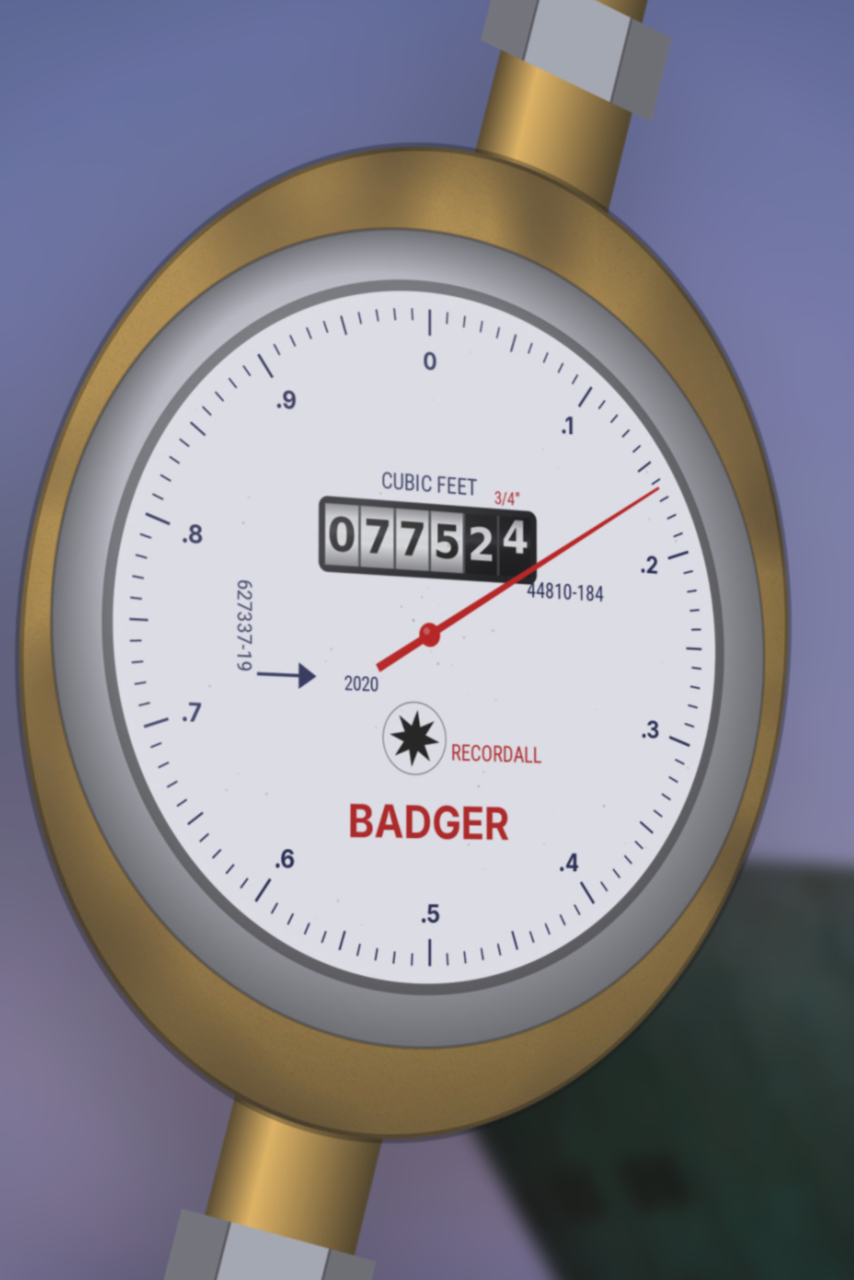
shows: 77524.16 ft³
